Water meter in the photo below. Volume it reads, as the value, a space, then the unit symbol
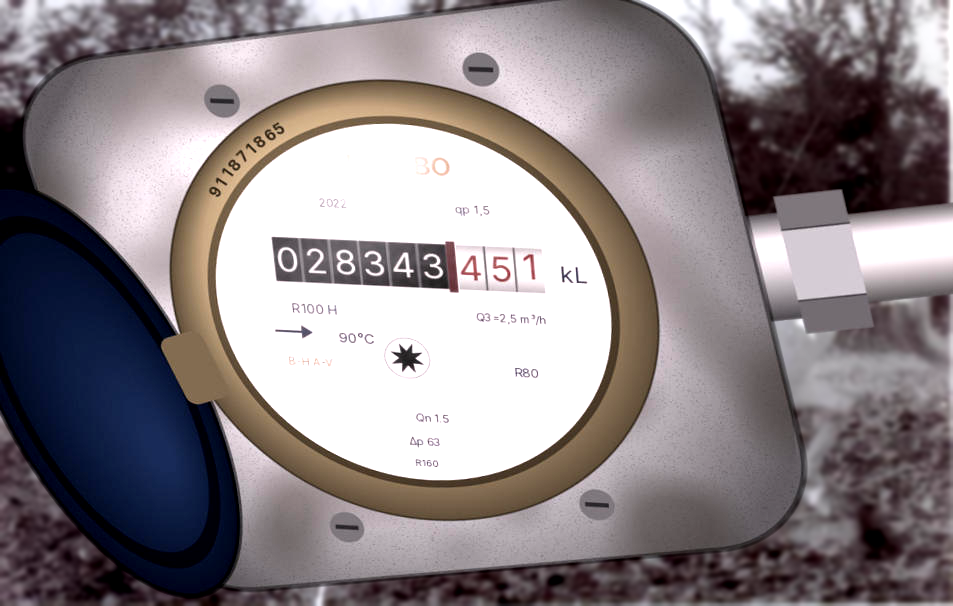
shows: 28343.451 kL
